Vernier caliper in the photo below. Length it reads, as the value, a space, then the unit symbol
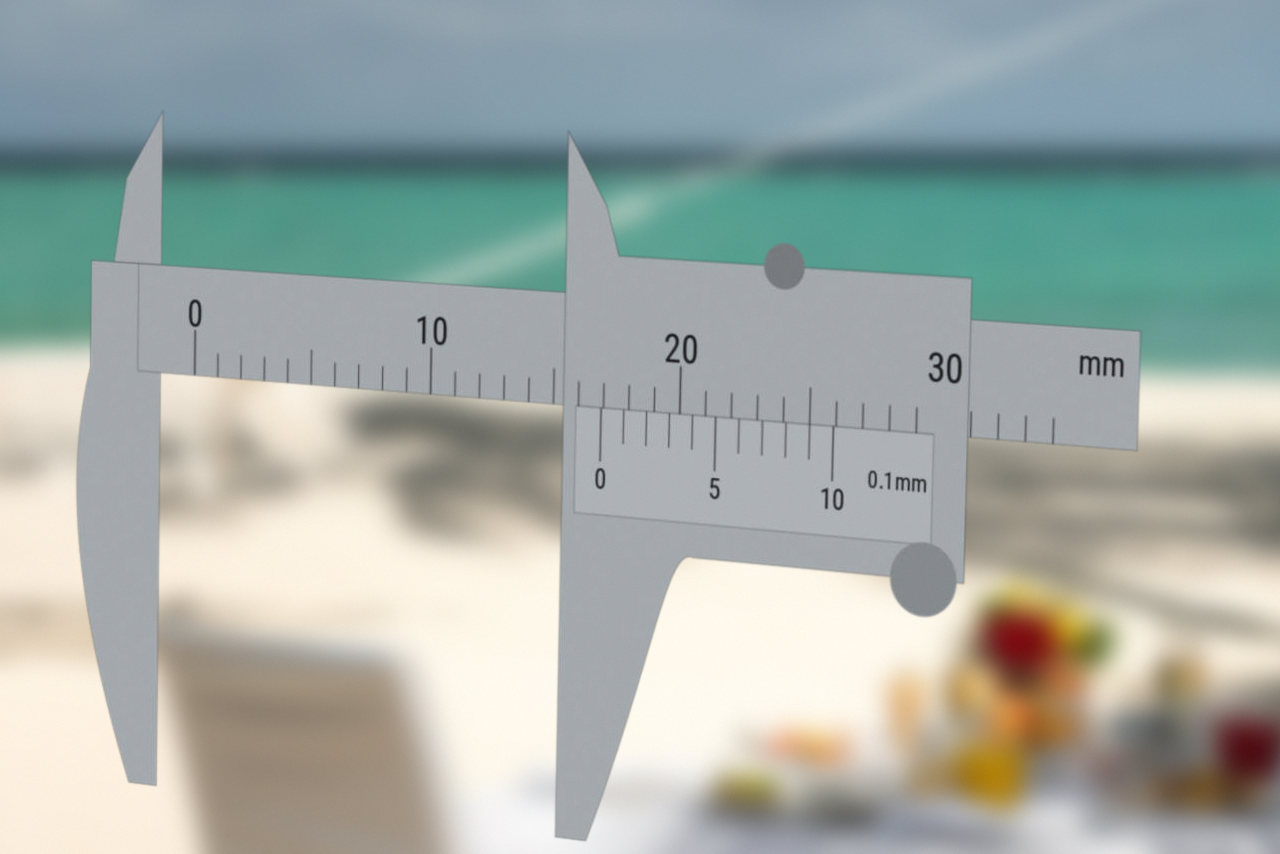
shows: 16.9 mm
